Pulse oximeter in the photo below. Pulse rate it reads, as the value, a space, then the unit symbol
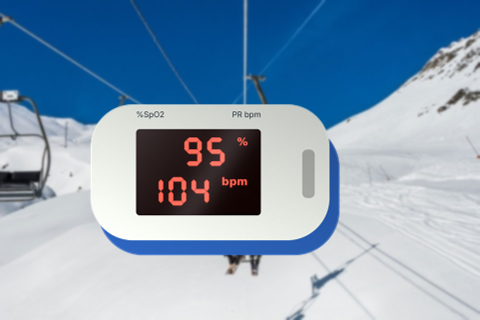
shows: 104 bpm
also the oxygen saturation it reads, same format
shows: 95 %
